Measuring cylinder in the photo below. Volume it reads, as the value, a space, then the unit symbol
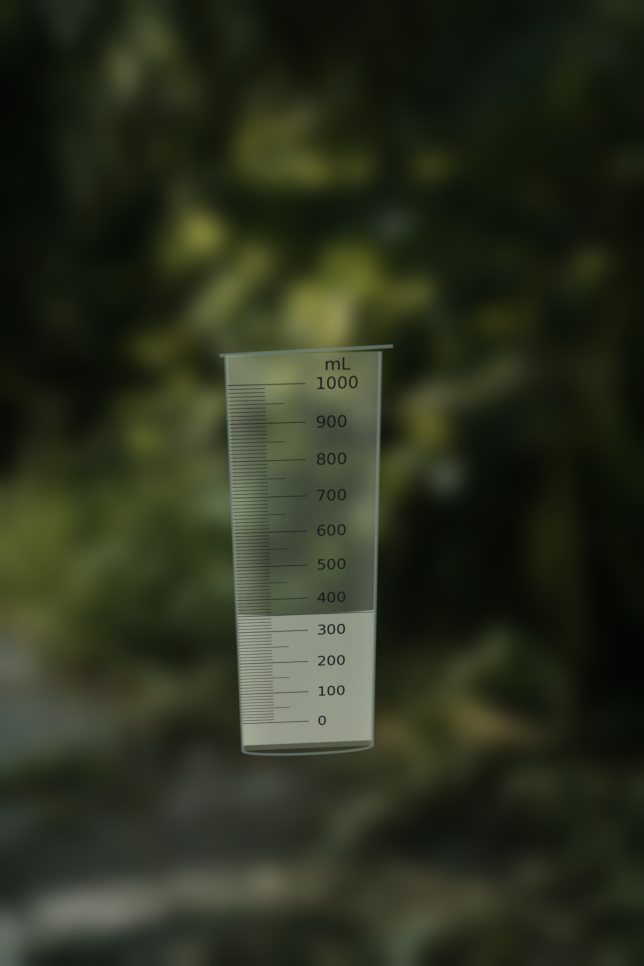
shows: 350 mL
